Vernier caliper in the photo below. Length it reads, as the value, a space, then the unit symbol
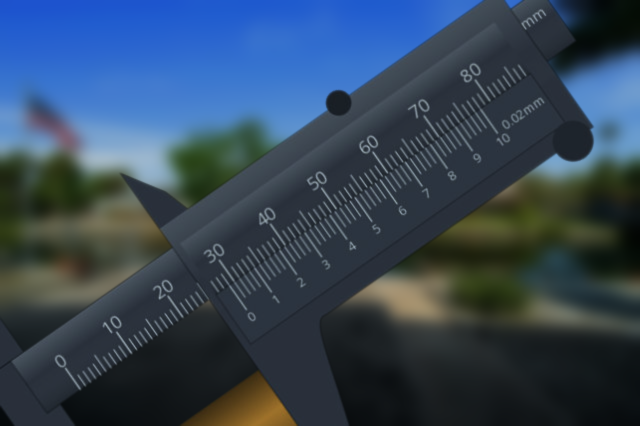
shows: 29.0 mm
